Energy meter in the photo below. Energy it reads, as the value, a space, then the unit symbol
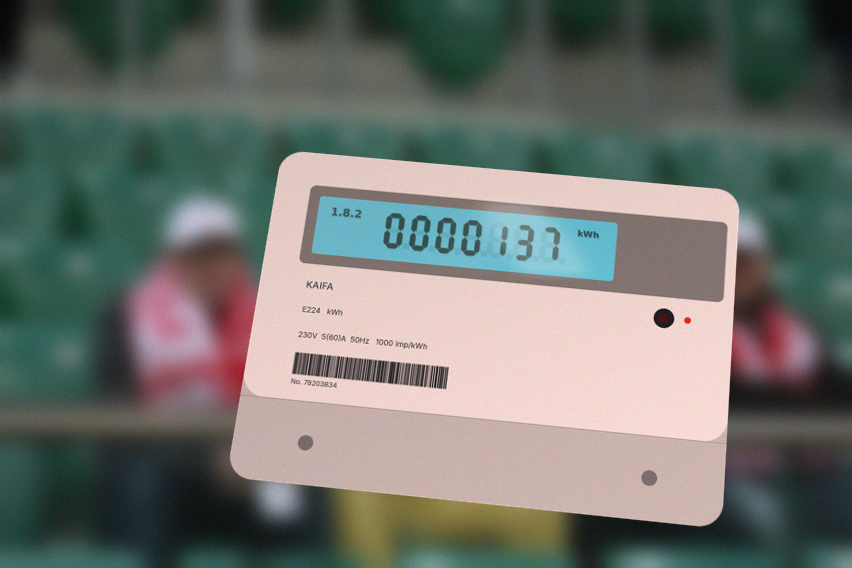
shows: 137 kWh
